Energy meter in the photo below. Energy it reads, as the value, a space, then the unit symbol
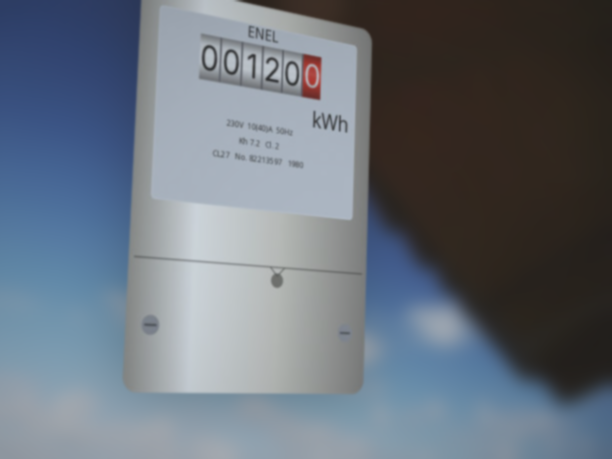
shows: 120.0 kWh
